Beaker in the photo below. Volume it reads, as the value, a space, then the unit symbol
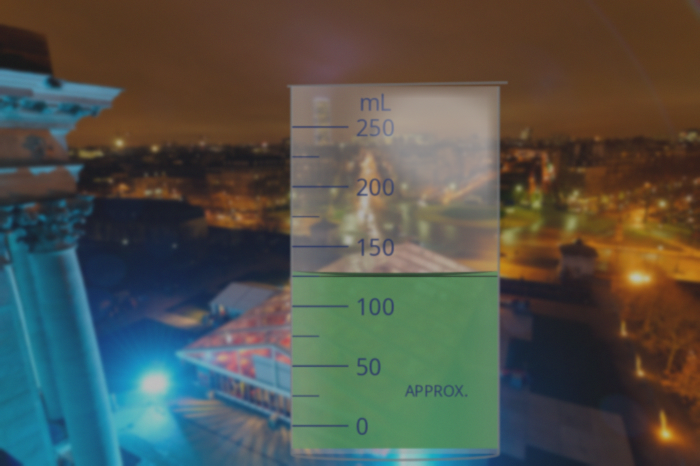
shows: 125 mL
